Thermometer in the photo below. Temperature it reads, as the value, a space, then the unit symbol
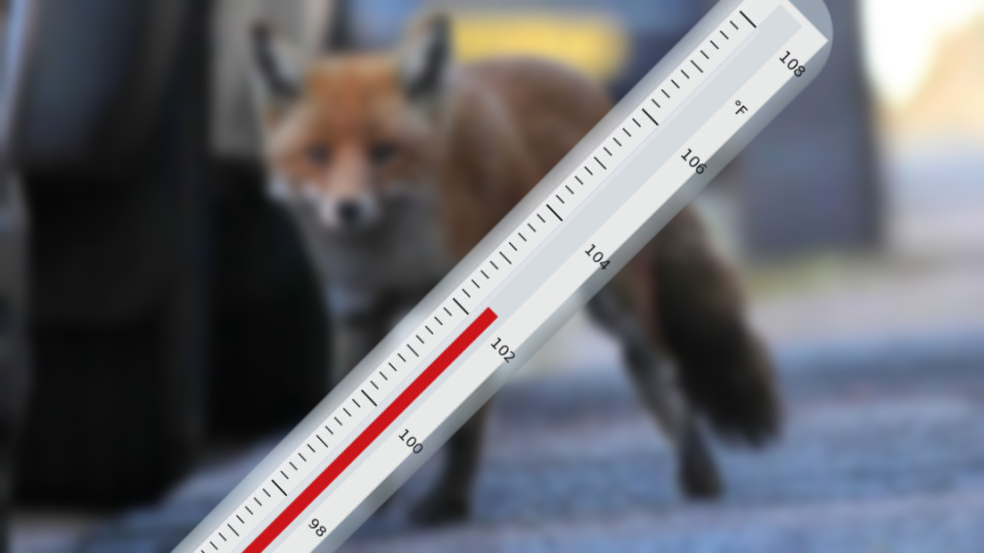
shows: 102.3 °F
